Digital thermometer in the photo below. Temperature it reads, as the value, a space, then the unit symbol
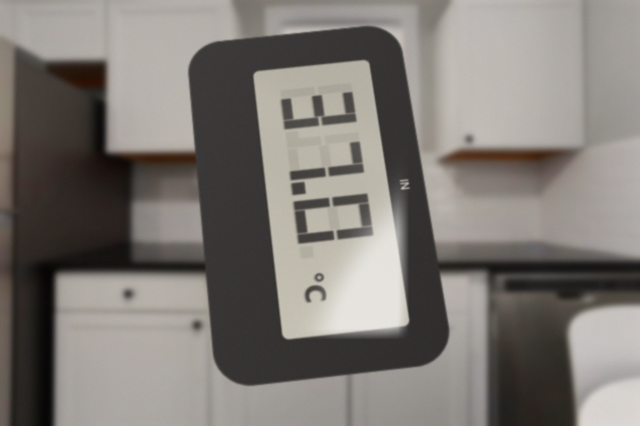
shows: 37.0 °C
